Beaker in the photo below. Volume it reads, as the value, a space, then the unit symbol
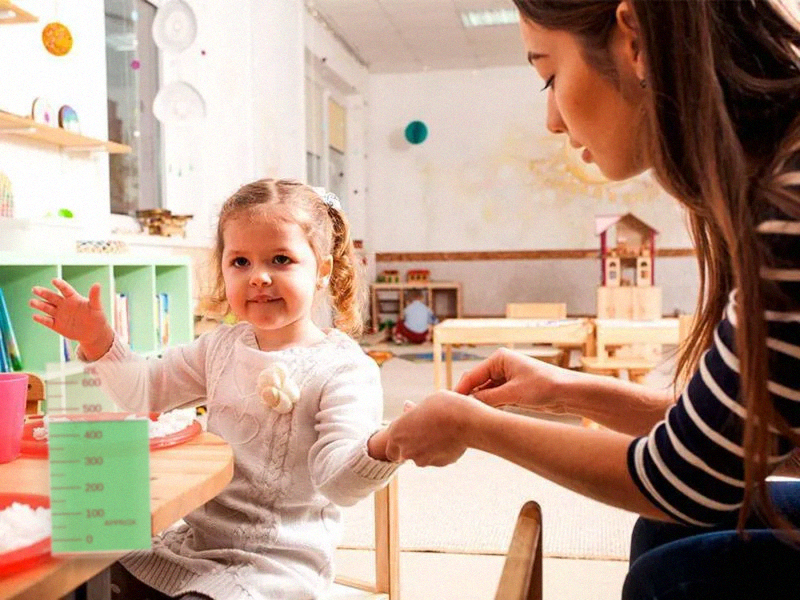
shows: 450 mL
